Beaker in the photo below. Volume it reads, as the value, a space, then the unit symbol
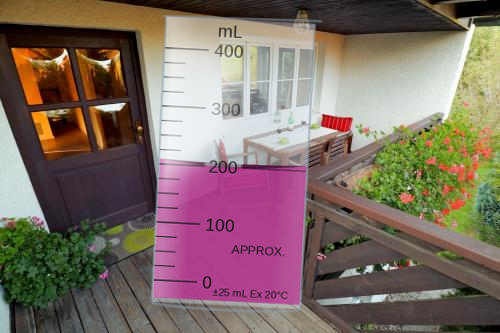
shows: 200 mL
